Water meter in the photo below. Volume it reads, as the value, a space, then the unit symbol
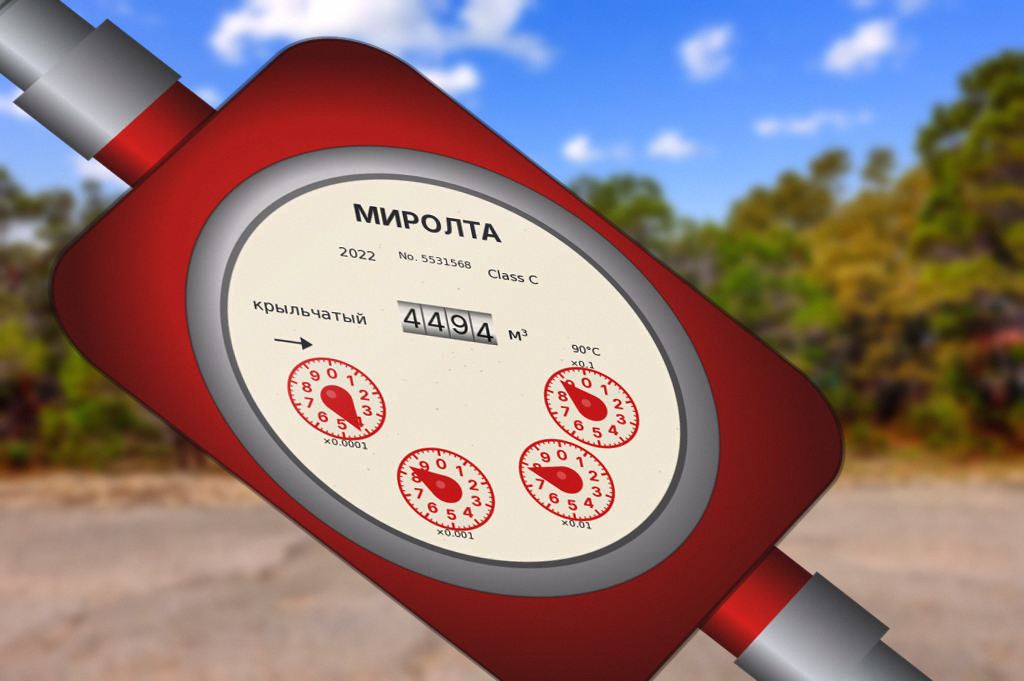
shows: 4493.8784 m³
